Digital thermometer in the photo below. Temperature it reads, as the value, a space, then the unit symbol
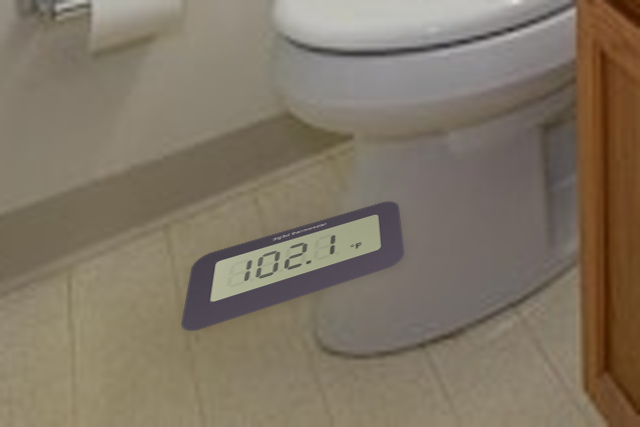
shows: 102.1 °F
